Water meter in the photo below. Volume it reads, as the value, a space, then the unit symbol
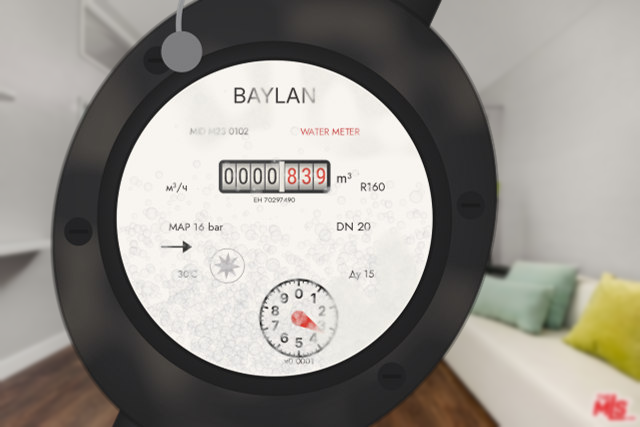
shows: 0.8393 m³
